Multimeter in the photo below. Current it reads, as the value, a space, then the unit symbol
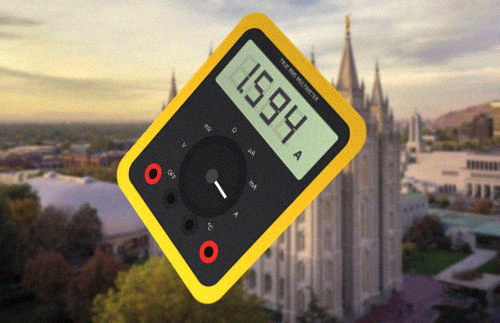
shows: 1.594 A
